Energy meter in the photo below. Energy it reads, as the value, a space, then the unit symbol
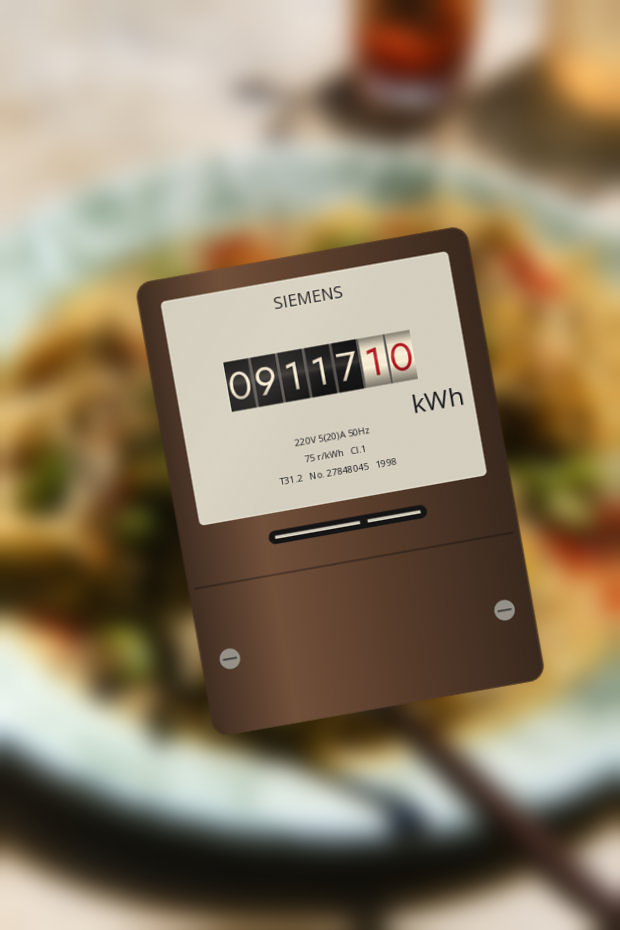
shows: 9117.10 kWh
